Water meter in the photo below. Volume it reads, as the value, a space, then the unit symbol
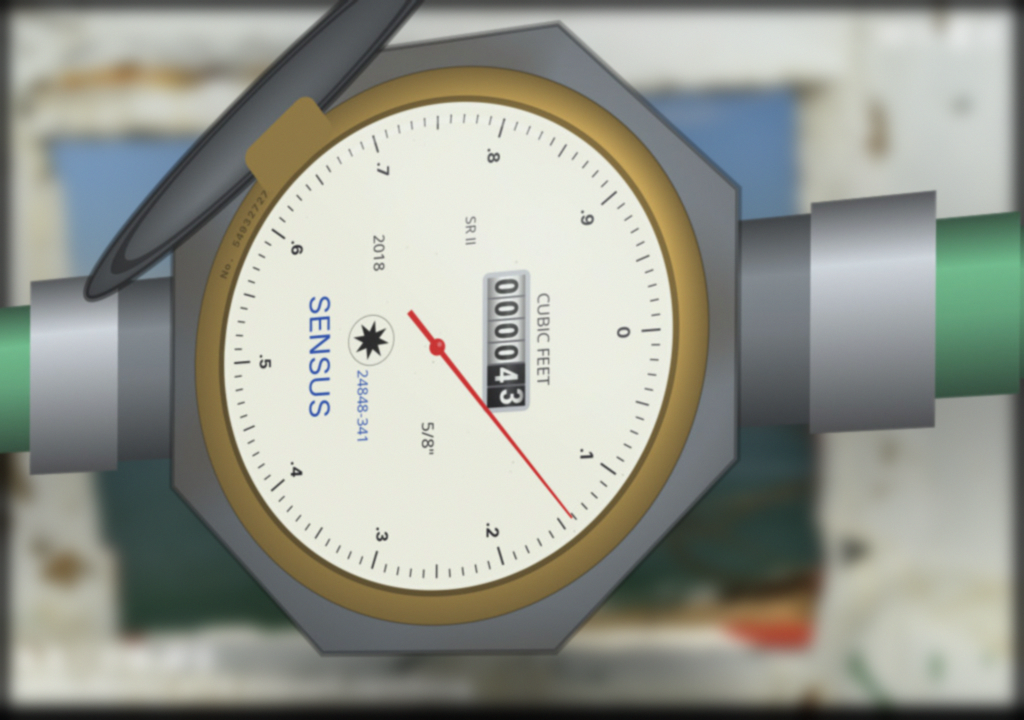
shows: 43.14 ft³
